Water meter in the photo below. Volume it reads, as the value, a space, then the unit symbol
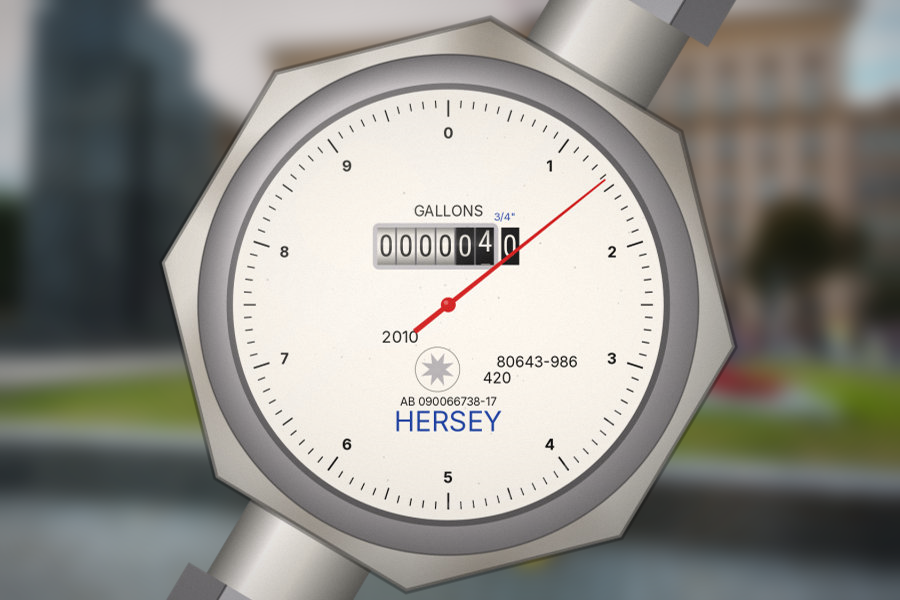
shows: 41.4 gal
